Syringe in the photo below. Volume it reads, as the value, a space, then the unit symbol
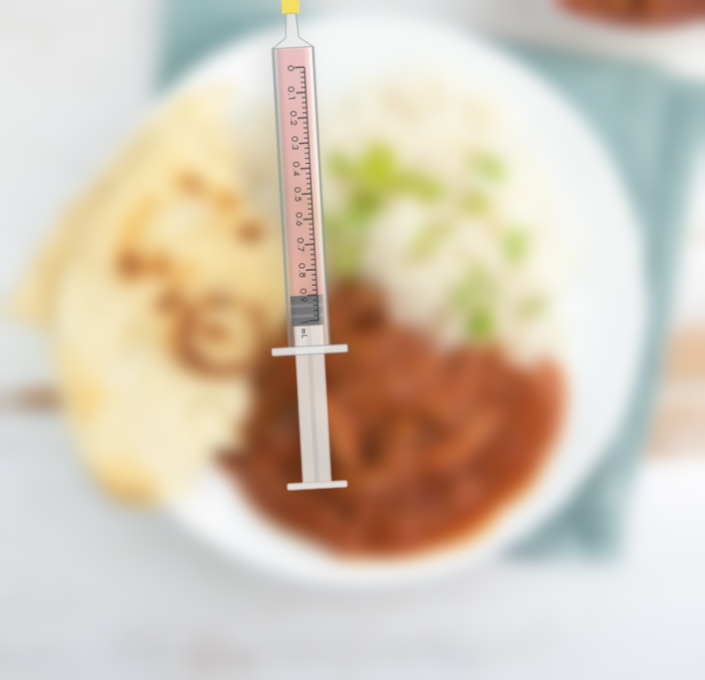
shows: 0.9 mL
